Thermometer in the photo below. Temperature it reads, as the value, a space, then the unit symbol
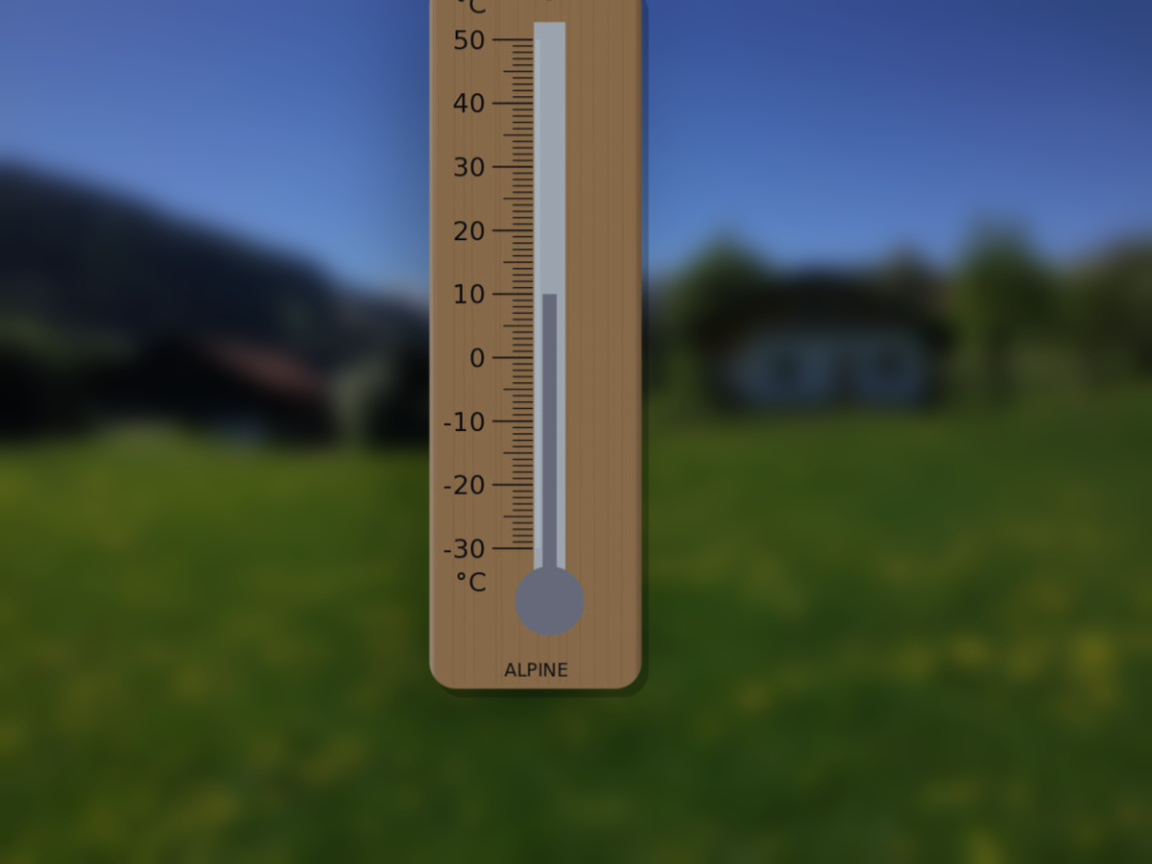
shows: 10 °C
